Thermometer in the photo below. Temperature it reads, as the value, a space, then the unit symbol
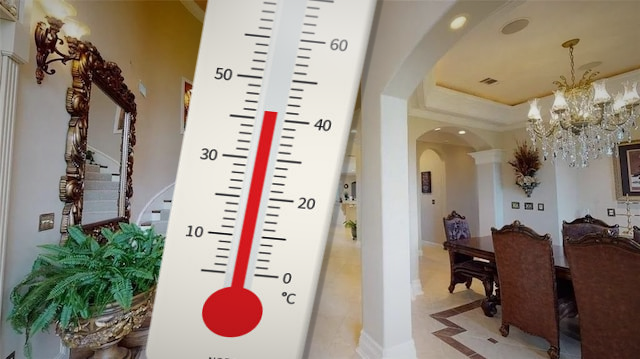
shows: 42 °C
